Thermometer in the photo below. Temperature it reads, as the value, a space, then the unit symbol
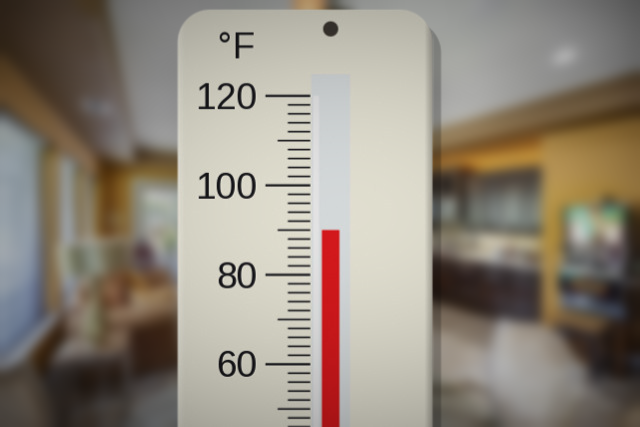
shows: 90 °F
